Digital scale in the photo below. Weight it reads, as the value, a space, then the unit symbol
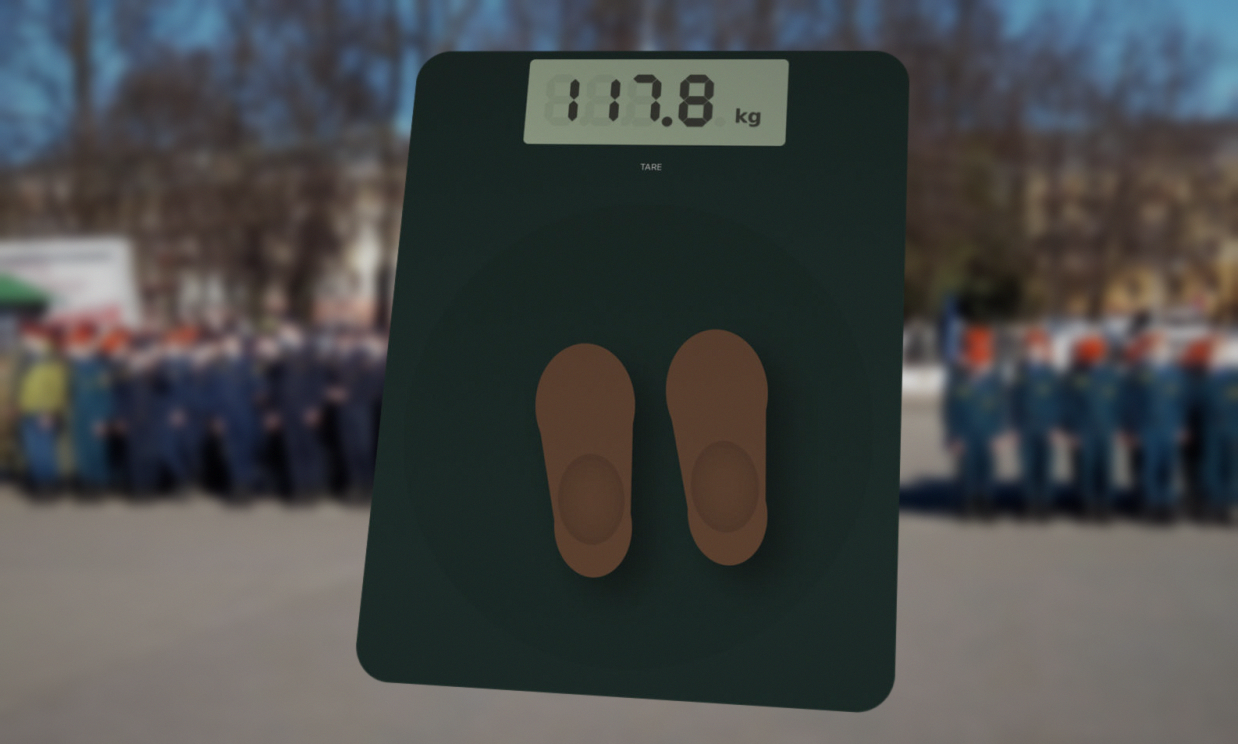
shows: 117.8 kg
